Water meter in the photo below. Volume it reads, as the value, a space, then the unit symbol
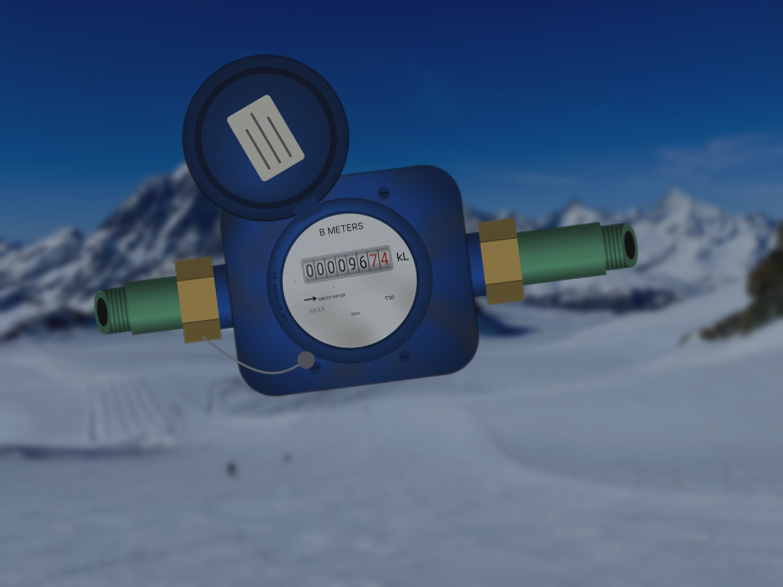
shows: 96.74 kL
